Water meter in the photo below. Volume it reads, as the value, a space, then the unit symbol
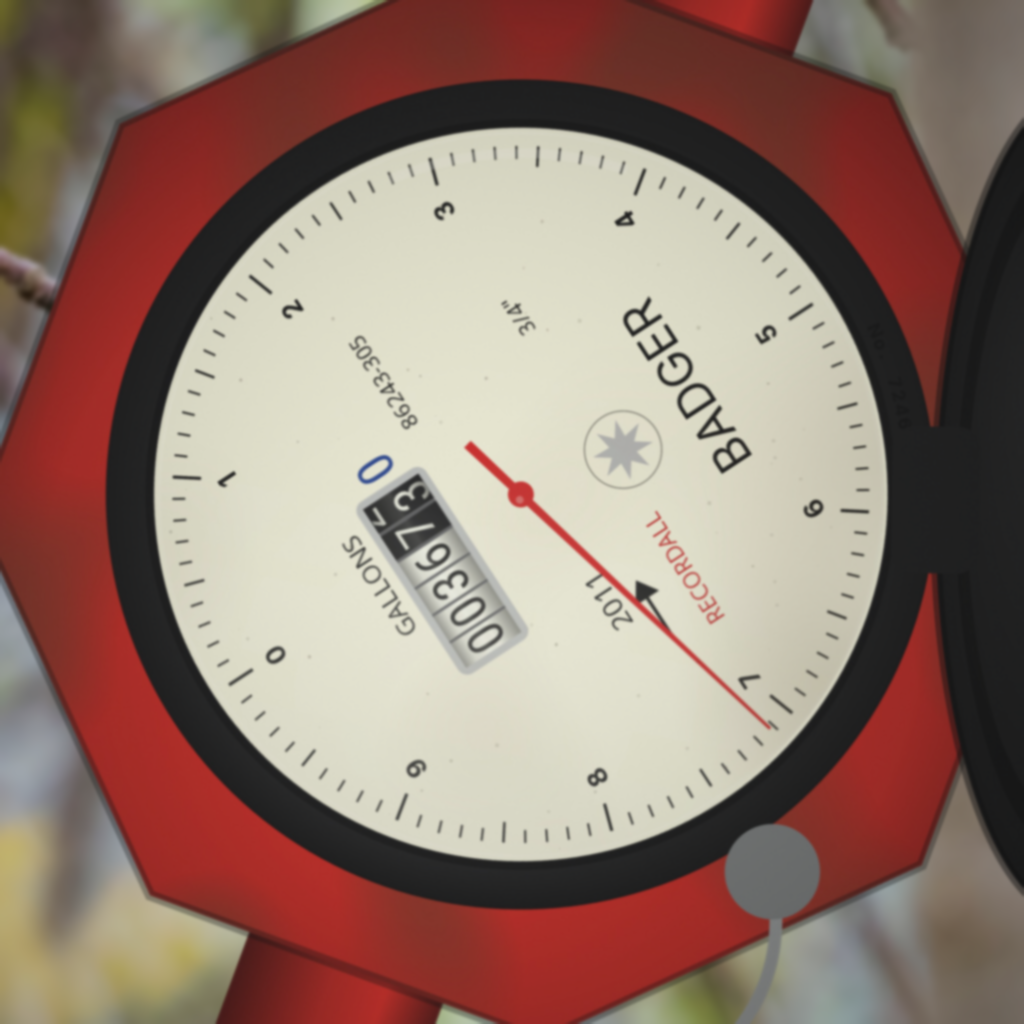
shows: 36727.1 gal
